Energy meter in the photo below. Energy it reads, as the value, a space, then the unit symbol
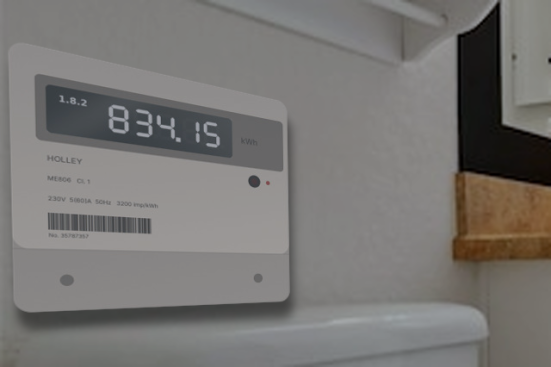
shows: 834.15 kWh
